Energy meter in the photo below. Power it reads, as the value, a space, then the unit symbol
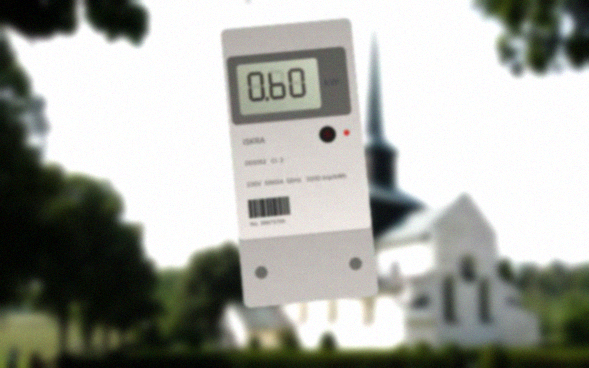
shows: 0.60 kW
